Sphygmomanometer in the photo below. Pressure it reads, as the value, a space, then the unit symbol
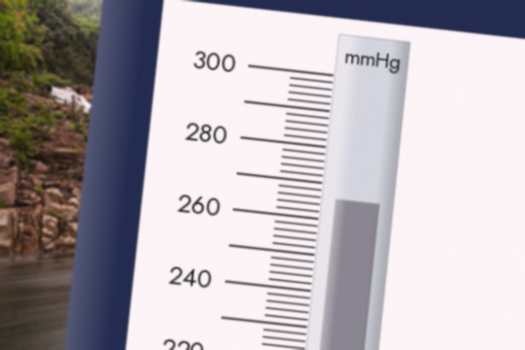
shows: 266 mmHg
